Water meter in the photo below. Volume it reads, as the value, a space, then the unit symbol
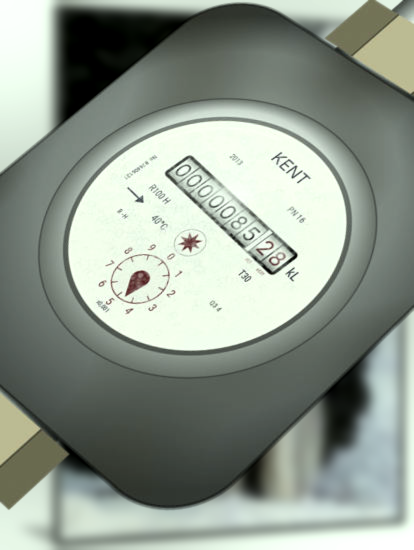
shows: 85.284 kL
